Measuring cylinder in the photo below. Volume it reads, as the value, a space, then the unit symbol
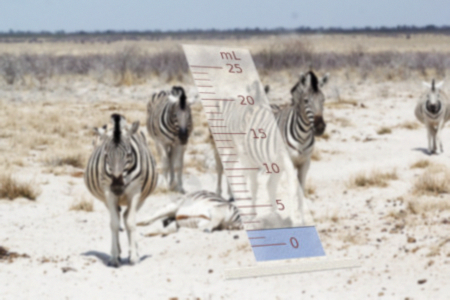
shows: 2 mL
